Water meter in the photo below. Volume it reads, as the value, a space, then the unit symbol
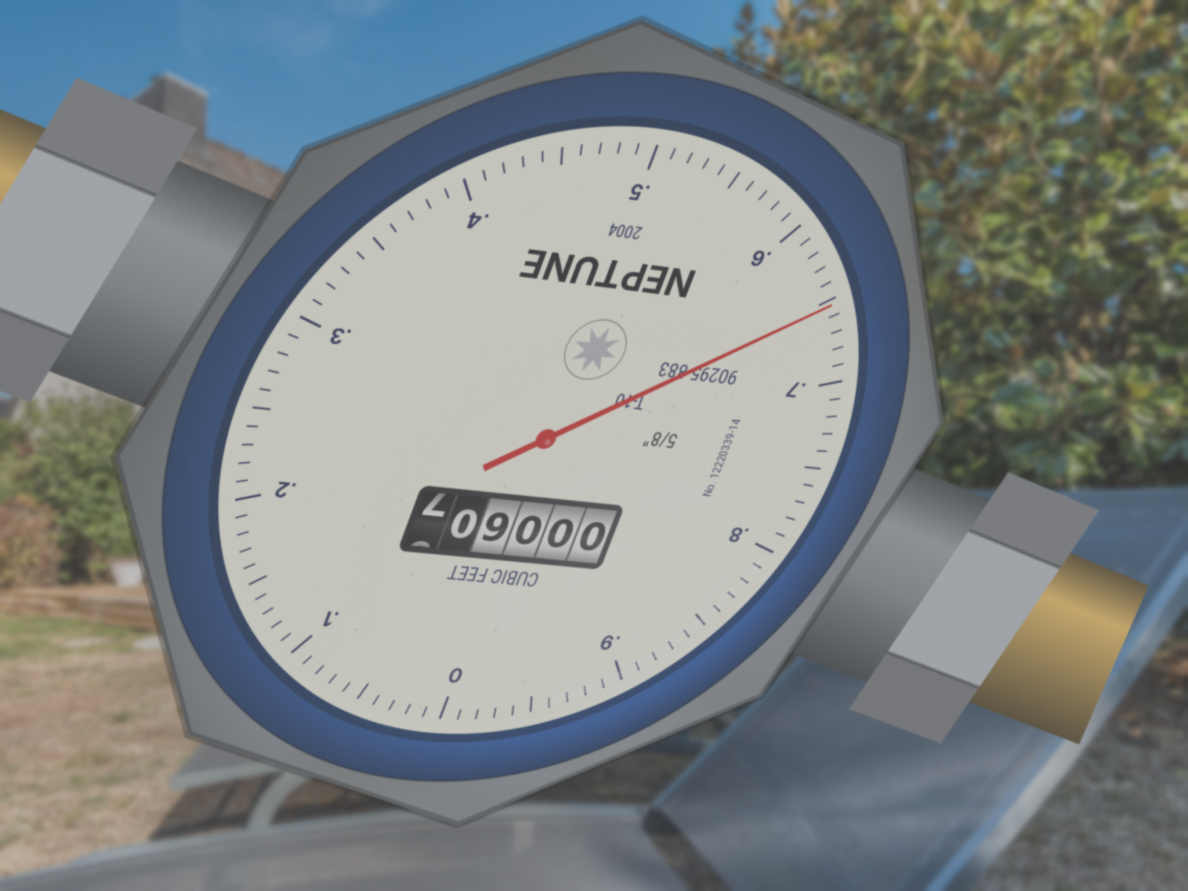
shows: 606.65 ft³
